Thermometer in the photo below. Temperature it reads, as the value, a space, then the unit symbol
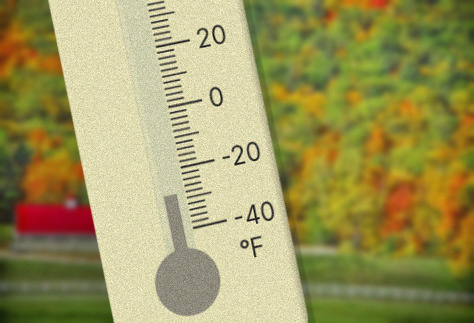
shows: -28 °F
